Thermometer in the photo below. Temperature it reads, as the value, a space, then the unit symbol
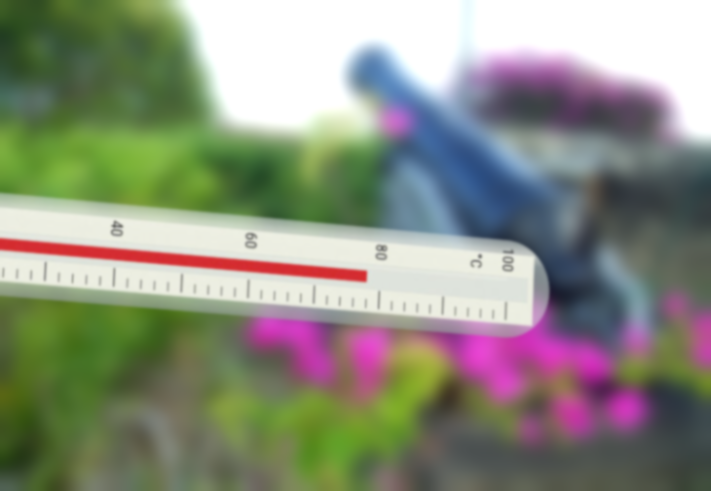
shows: 78 °C
